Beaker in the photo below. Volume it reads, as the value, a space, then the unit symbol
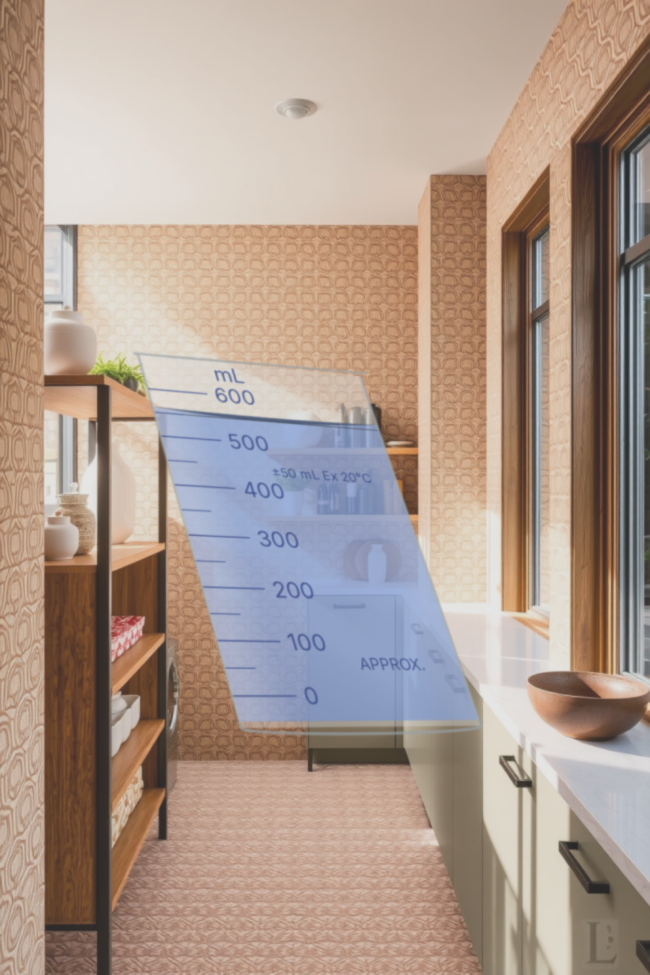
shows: 550 mL
